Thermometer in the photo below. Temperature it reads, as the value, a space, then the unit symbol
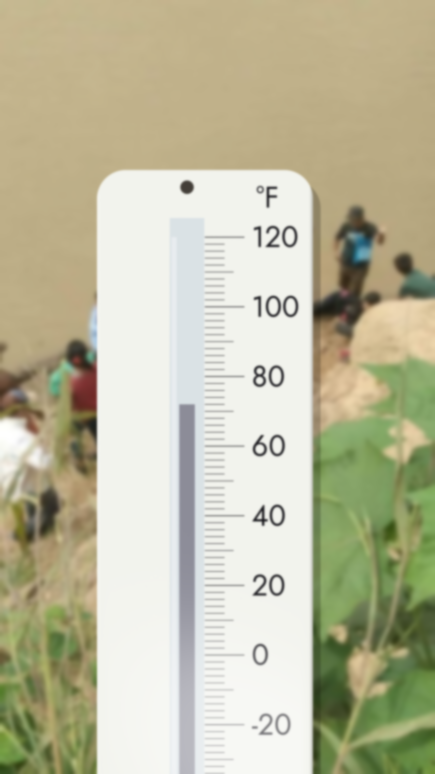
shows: 72 °F
